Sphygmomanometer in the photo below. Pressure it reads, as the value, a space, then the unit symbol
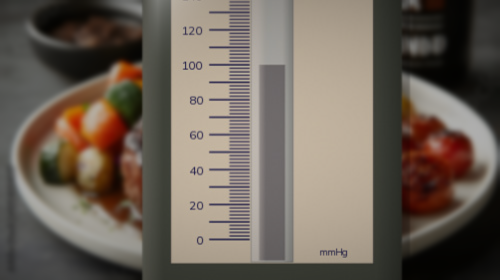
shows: 100 mmHg
